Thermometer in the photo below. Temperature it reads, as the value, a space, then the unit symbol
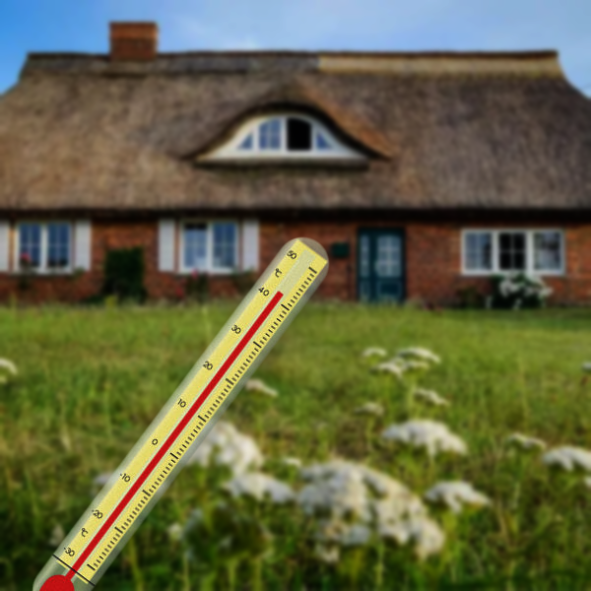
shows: 42 °C
